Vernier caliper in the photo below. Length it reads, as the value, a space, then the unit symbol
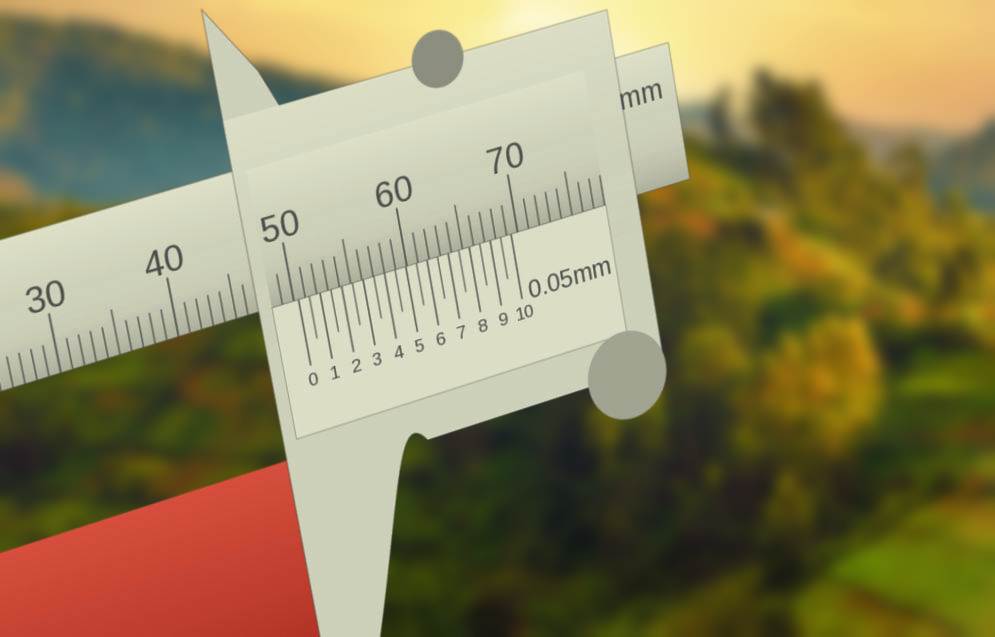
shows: 50.4 mm
